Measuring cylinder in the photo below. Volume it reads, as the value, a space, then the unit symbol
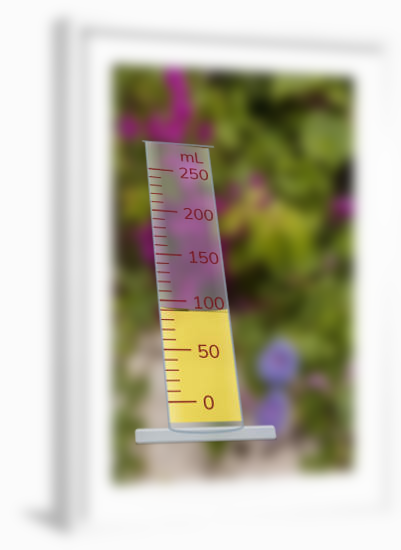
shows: 90 mL
